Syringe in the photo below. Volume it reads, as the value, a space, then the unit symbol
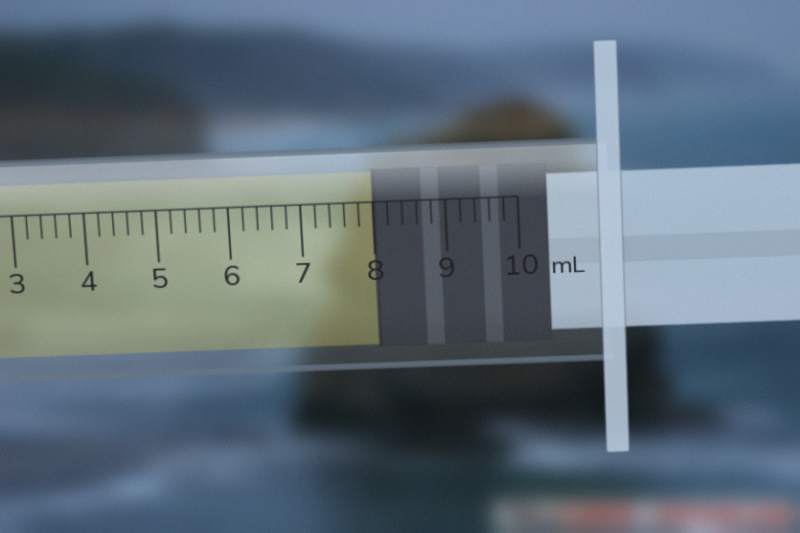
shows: 8 mL
